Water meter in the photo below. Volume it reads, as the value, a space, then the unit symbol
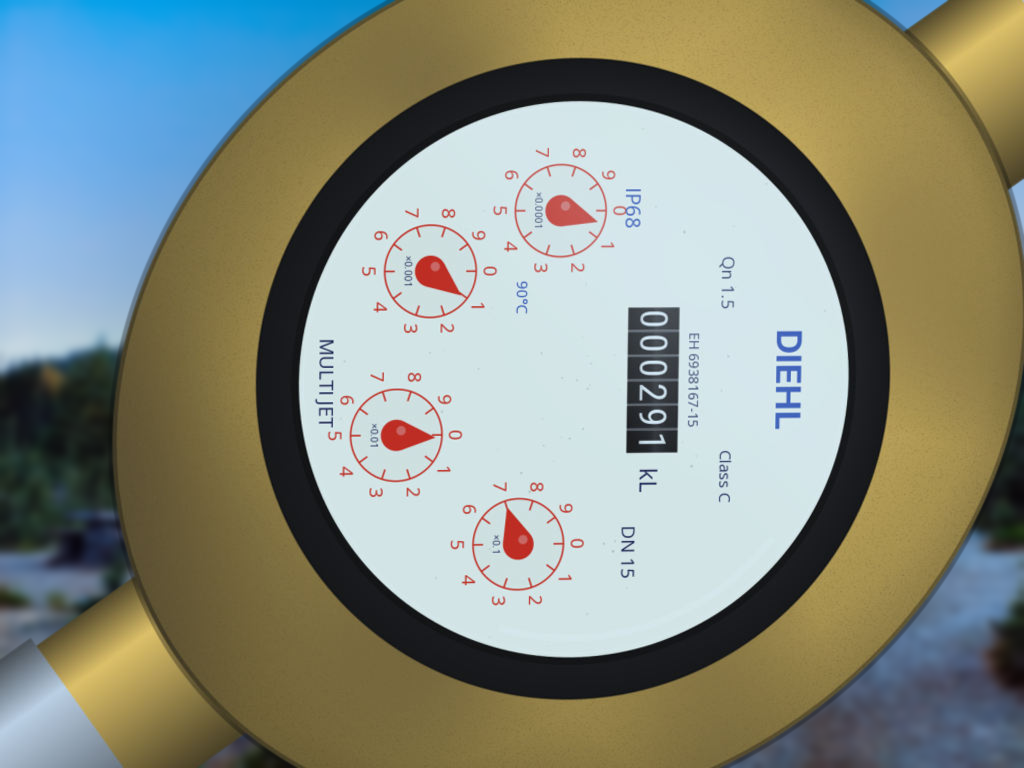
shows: 291.7010 kL
